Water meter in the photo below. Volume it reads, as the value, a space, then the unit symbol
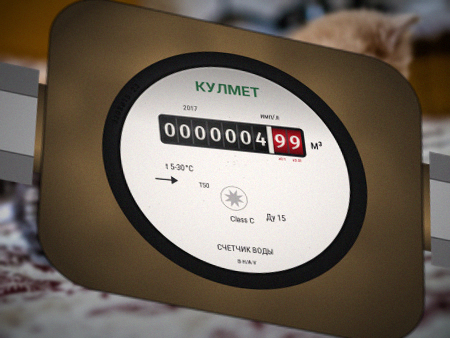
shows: 4.99 m³
